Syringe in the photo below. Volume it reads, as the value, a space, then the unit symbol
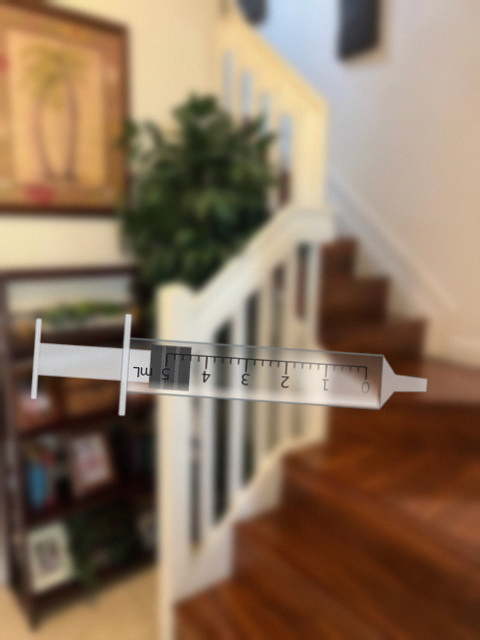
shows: 4.4 mL
